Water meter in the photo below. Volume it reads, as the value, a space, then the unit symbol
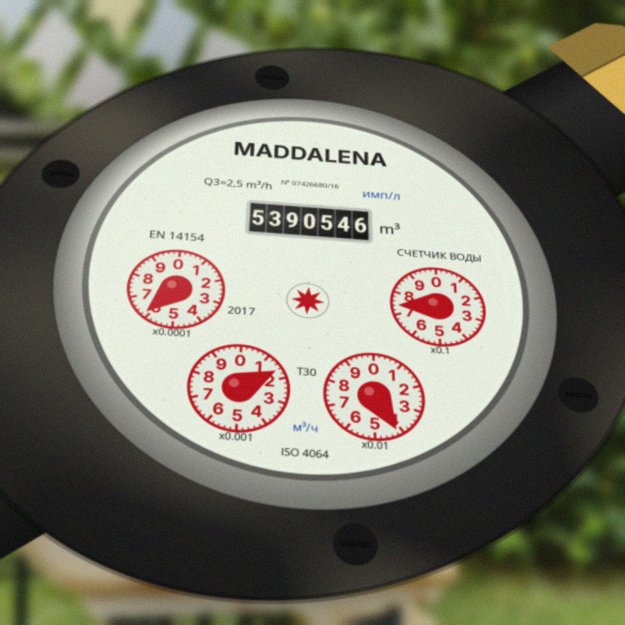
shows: 5390546.7416 m³
